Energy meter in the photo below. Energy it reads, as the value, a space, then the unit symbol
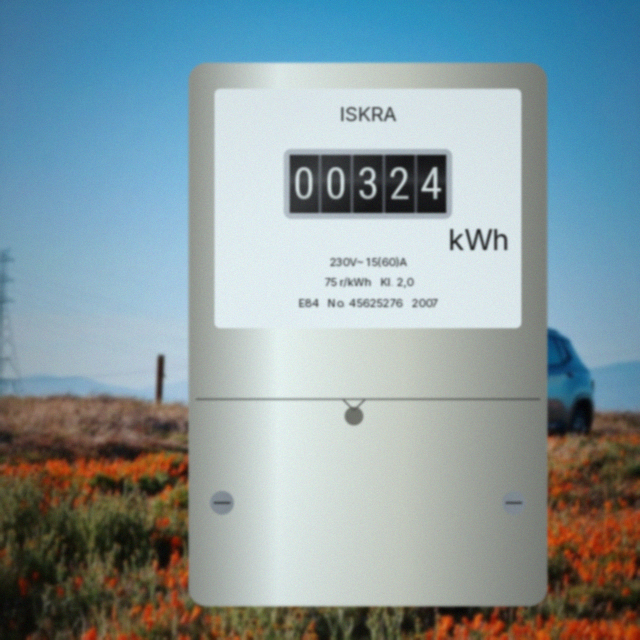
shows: 324 kWh
